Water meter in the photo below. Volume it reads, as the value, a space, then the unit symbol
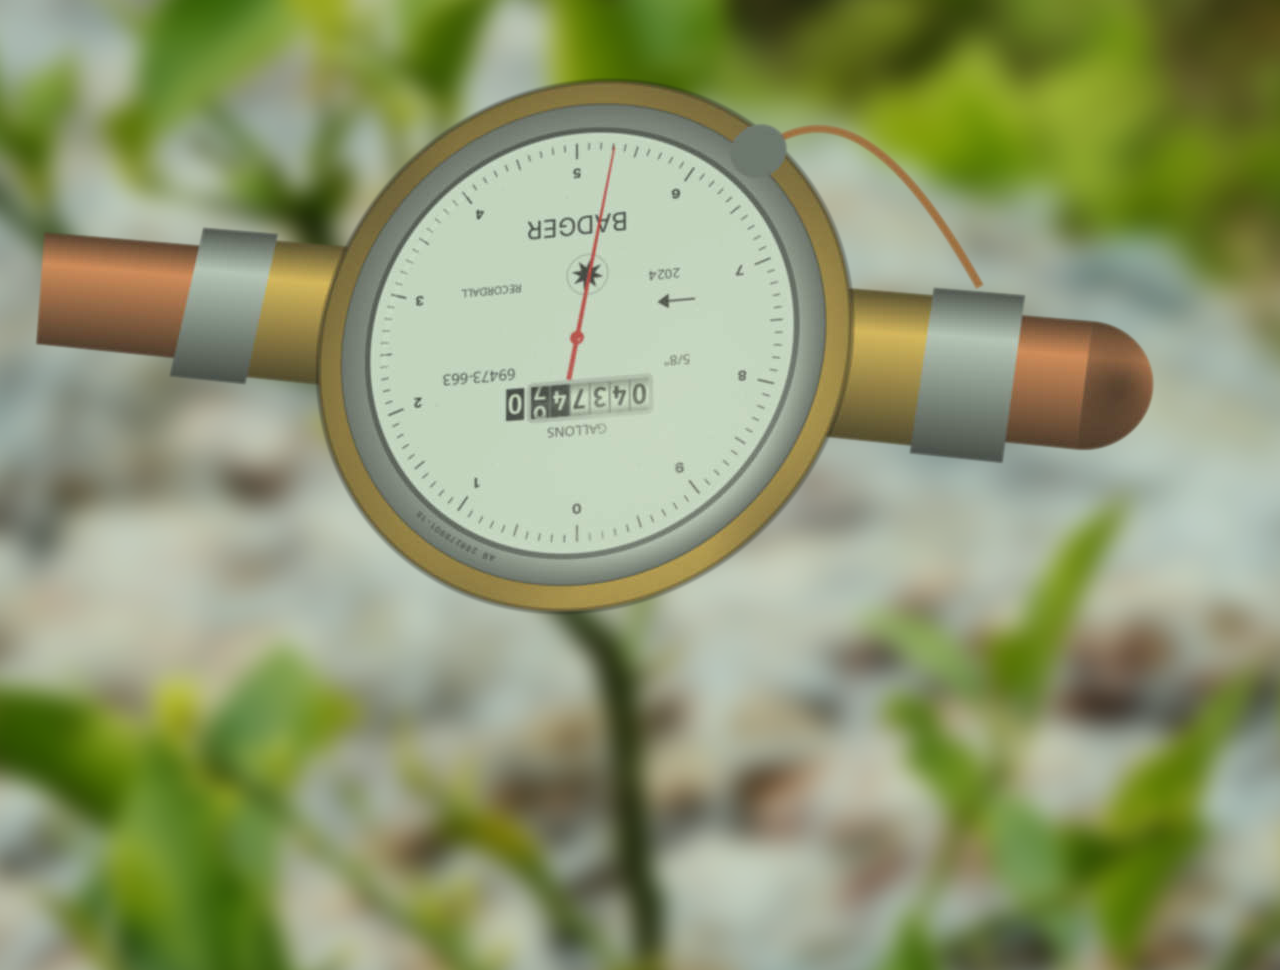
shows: 437465.3 gal
